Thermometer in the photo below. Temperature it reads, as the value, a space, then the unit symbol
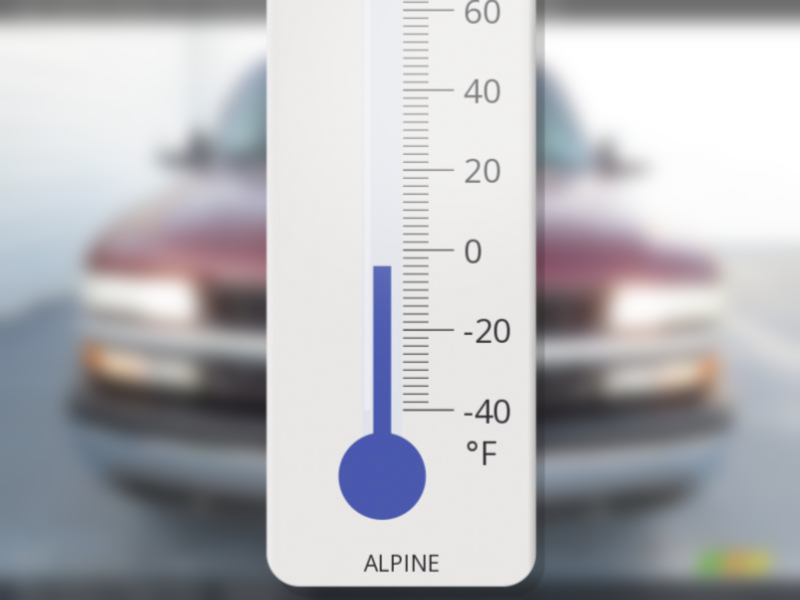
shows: -4 °F
